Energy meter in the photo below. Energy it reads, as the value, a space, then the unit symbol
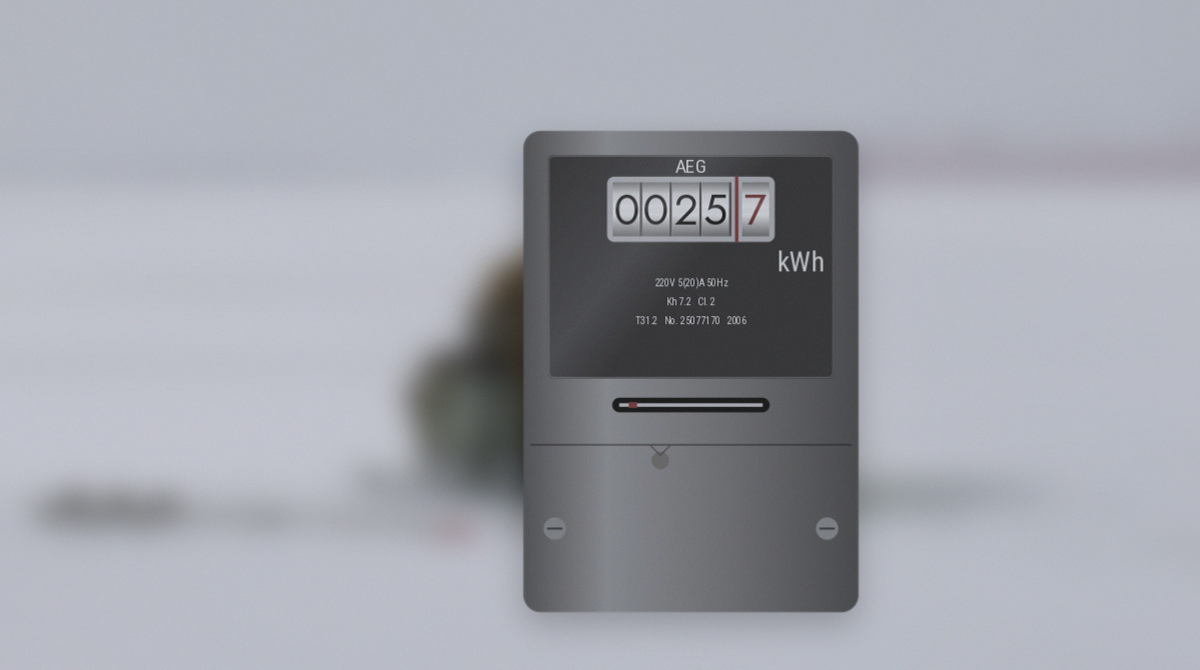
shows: 25.7 kWh
